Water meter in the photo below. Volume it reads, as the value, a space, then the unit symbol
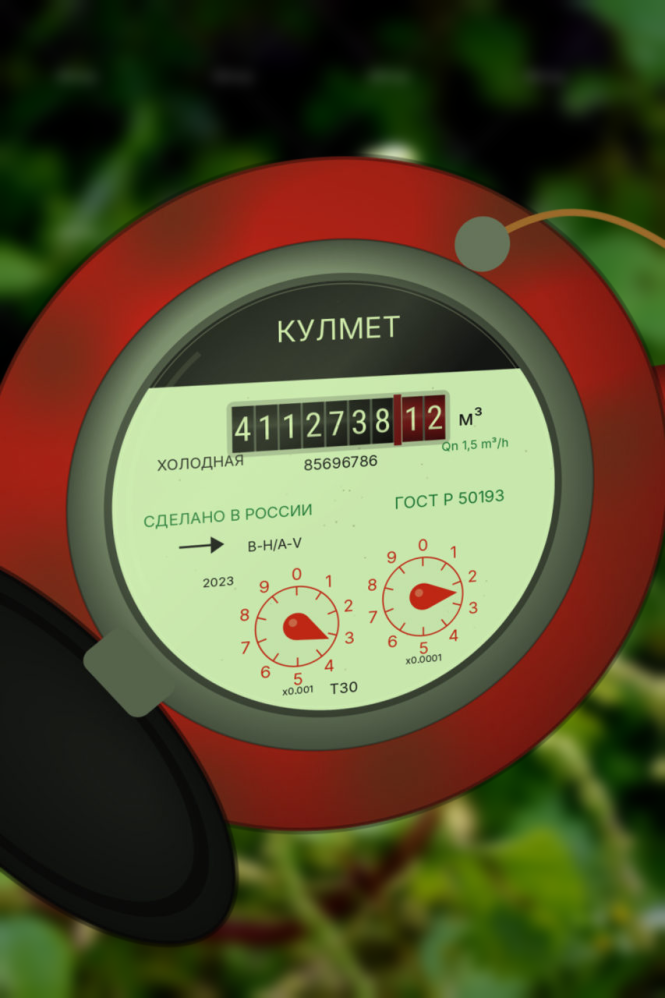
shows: 4112738.1232 m³
